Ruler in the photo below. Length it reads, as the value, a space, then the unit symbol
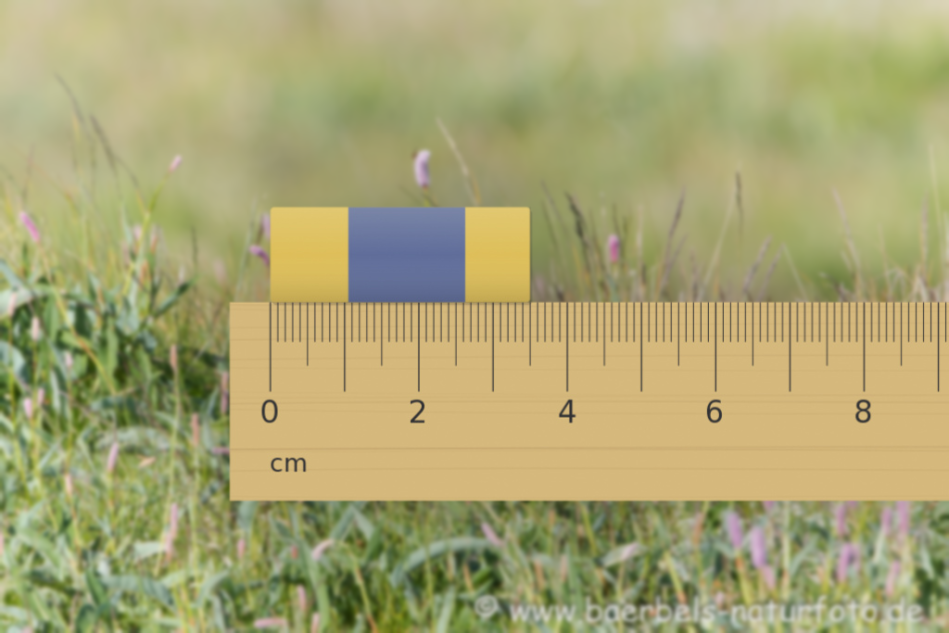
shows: 3.5 cm
